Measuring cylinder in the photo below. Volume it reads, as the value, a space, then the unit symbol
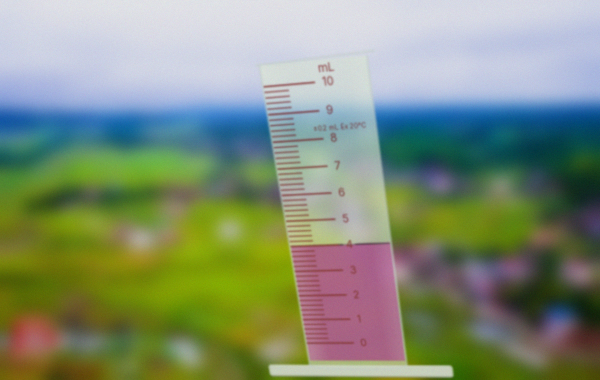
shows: 4 mL
